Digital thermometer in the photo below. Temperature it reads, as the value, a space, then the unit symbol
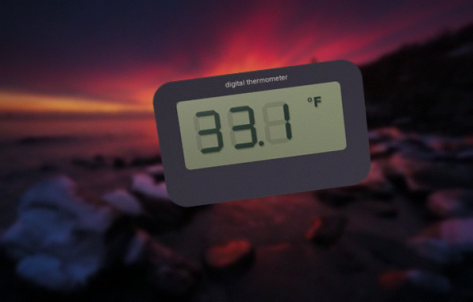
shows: 33.1 °F
